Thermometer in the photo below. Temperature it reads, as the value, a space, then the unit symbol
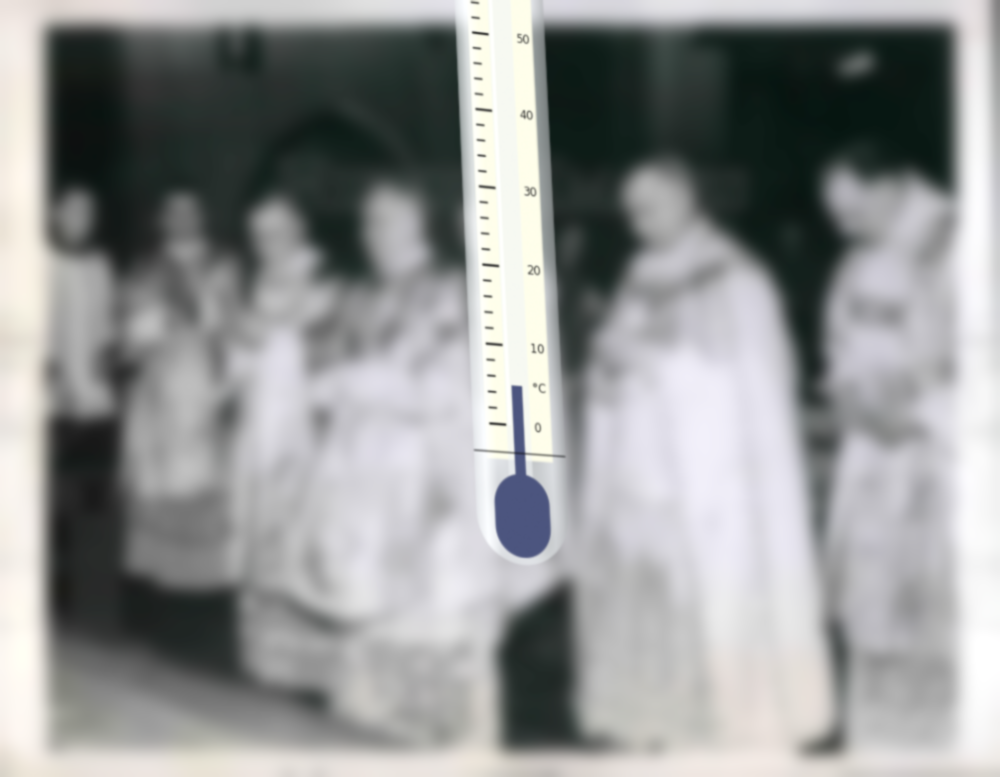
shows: 5 °C
